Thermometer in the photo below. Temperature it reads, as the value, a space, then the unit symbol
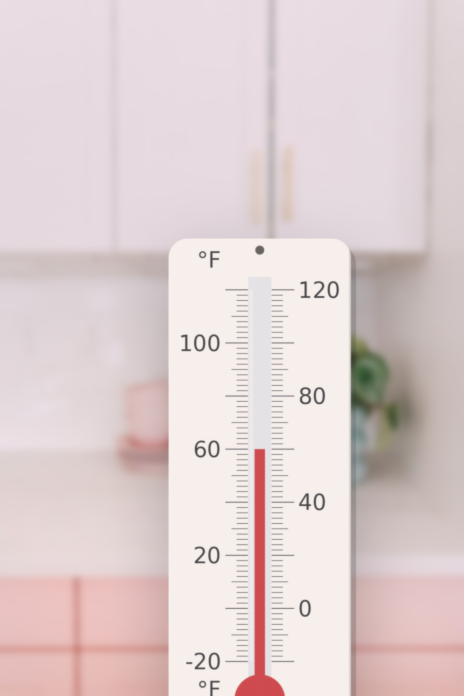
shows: 60 °F
